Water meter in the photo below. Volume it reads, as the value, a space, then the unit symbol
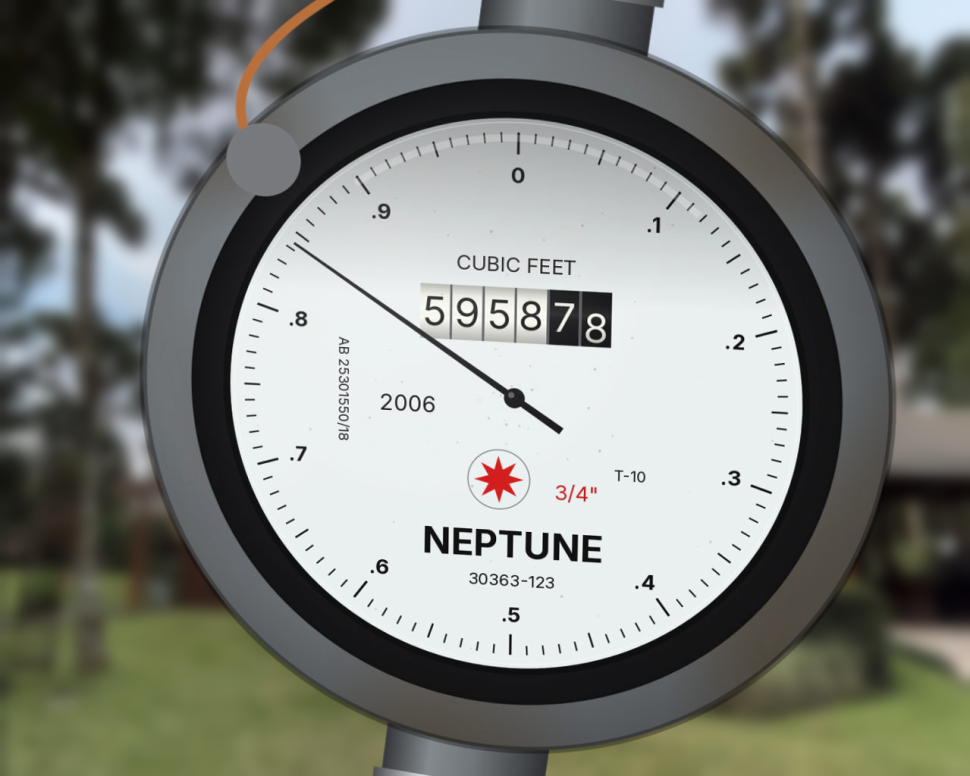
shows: 595877.84 ft³
